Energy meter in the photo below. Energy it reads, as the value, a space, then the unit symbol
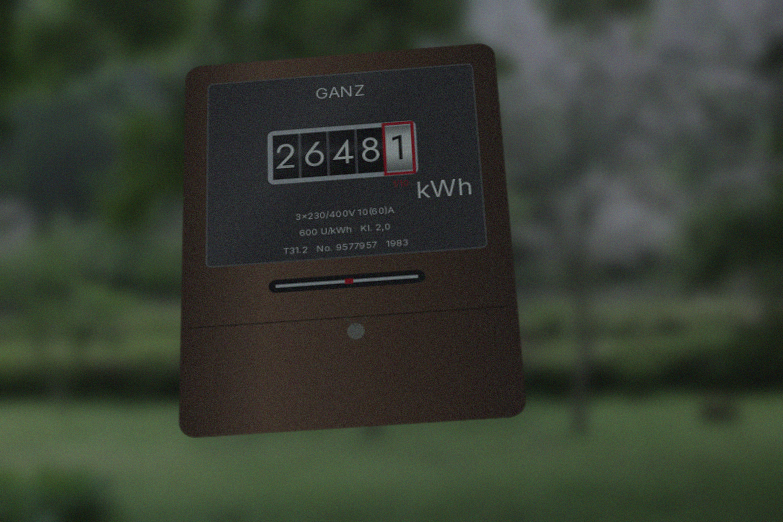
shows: 2648.1 kWh
